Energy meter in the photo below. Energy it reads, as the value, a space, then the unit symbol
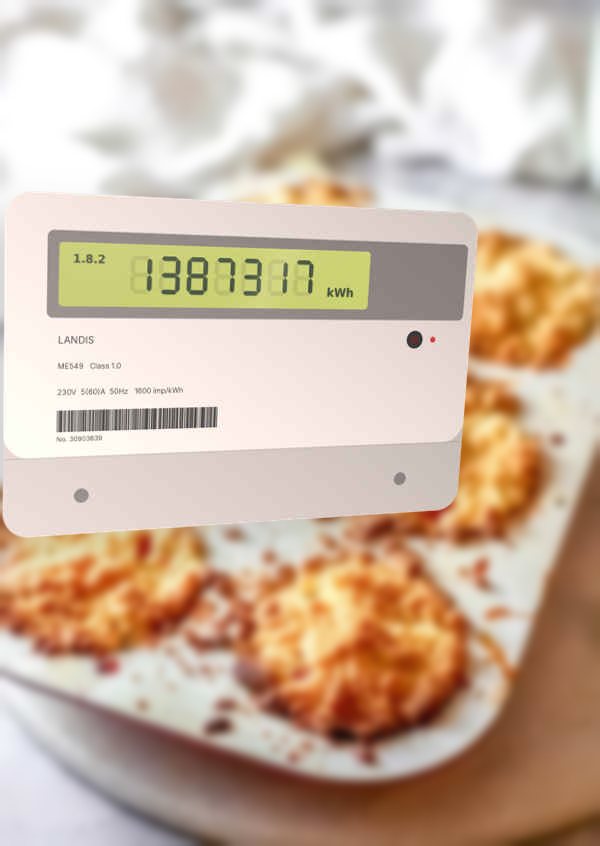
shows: 1387317 kWh
